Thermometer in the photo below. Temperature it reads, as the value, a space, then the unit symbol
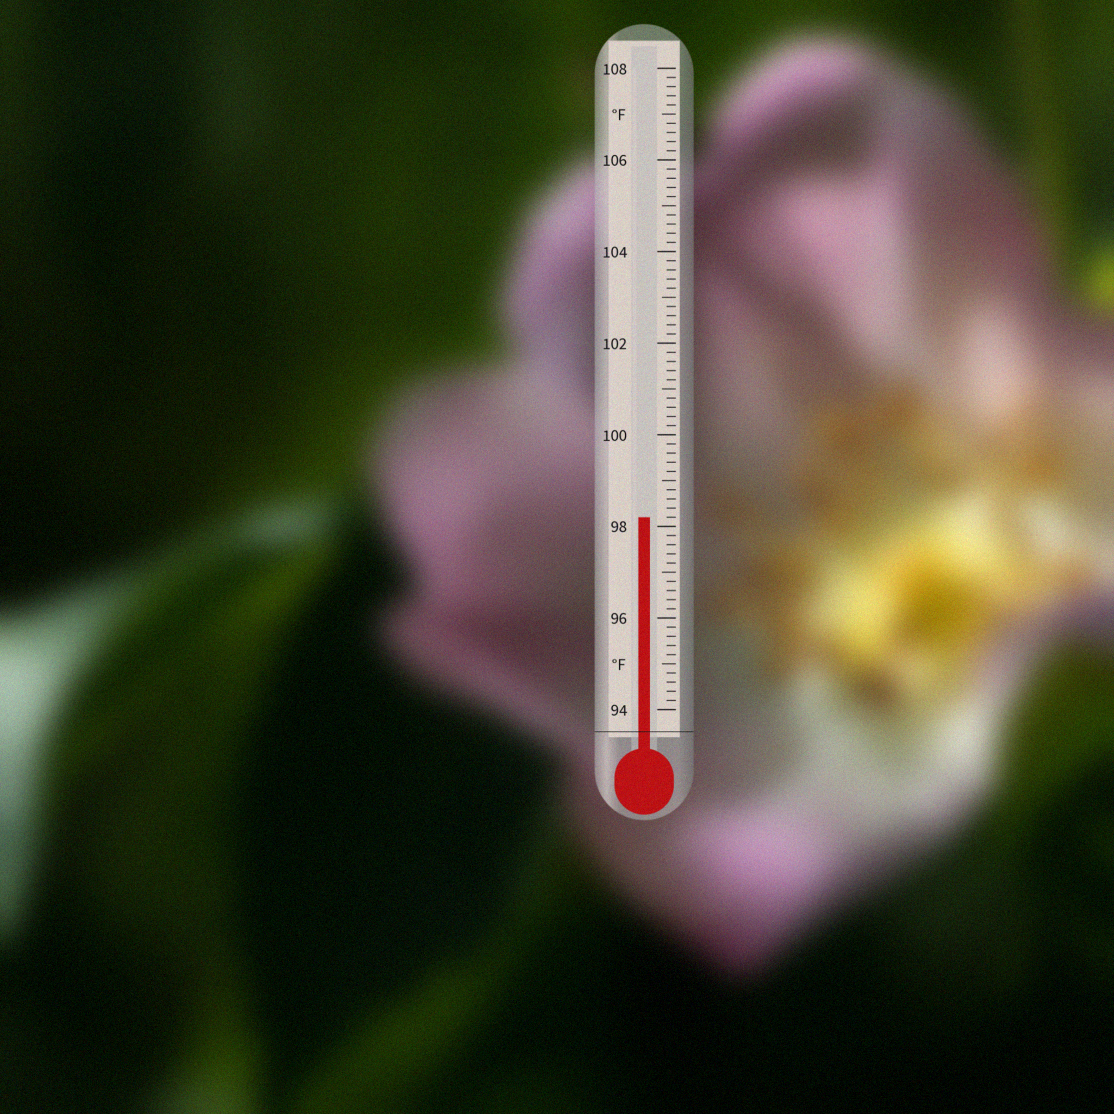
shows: 98.2 °F
